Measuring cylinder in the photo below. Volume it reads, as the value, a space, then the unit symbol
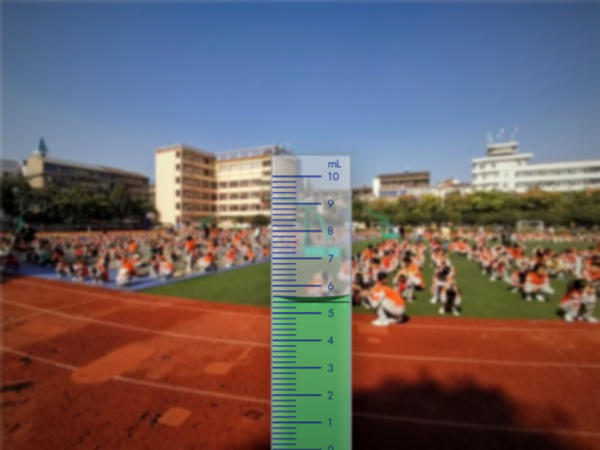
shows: 5.4 mL
